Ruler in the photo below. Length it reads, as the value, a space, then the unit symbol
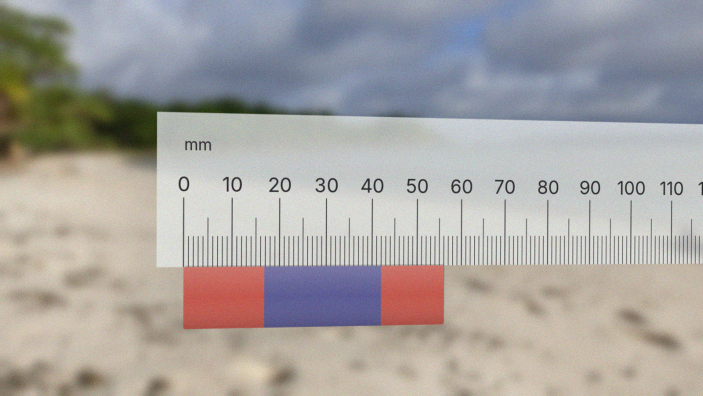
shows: 56 mm
